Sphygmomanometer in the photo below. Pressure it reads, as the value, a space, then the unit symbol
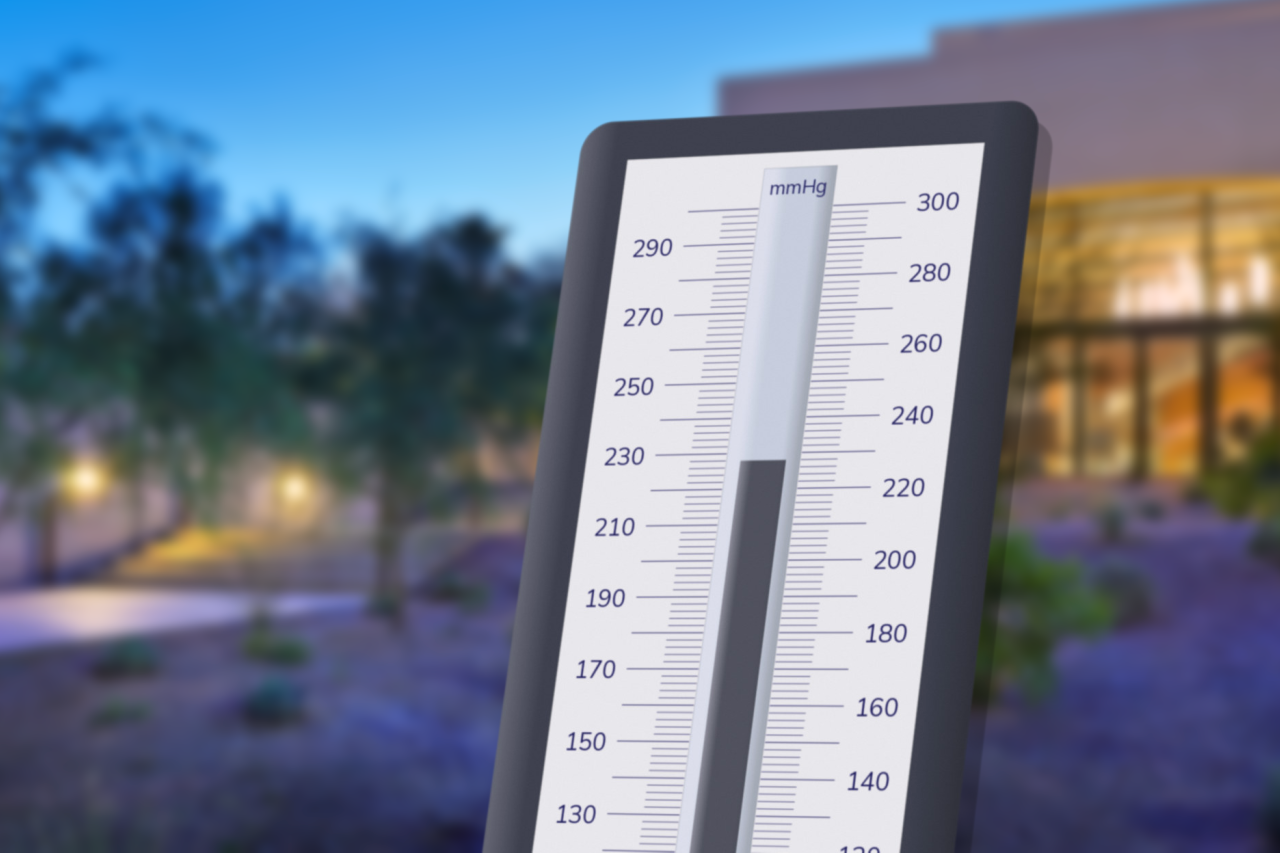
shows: 228 mmHg
